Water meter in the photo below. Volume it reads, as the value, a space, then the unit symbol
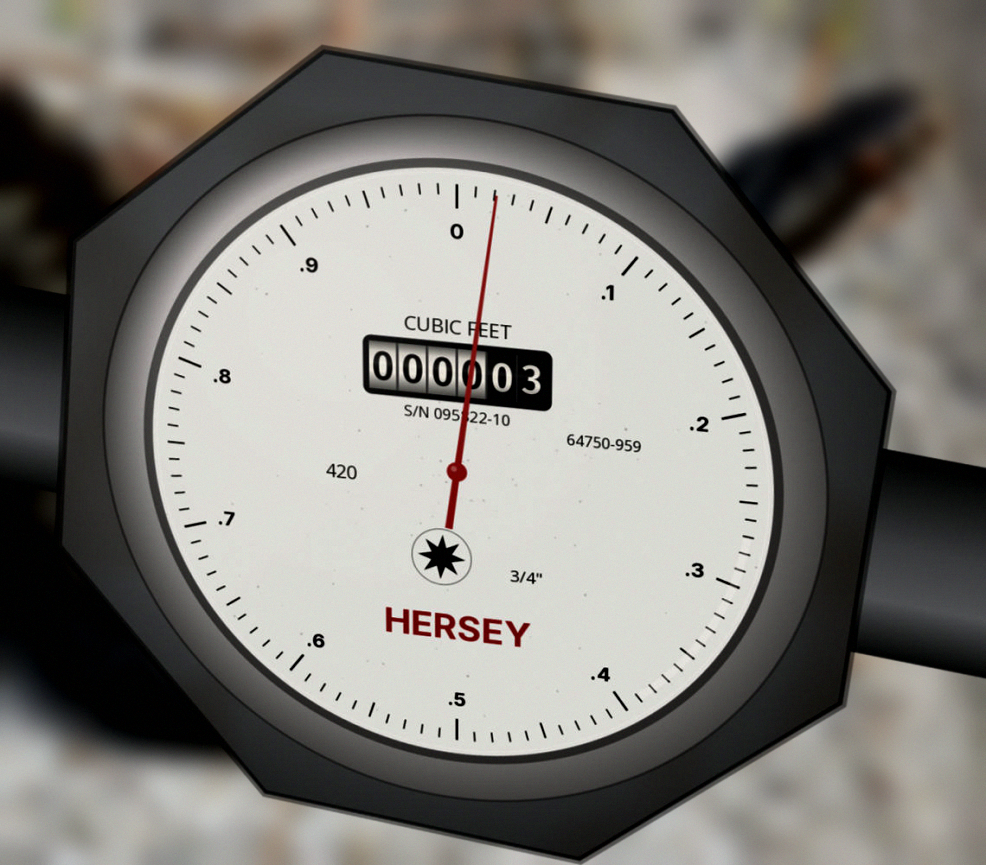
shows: 3.02 ft³
